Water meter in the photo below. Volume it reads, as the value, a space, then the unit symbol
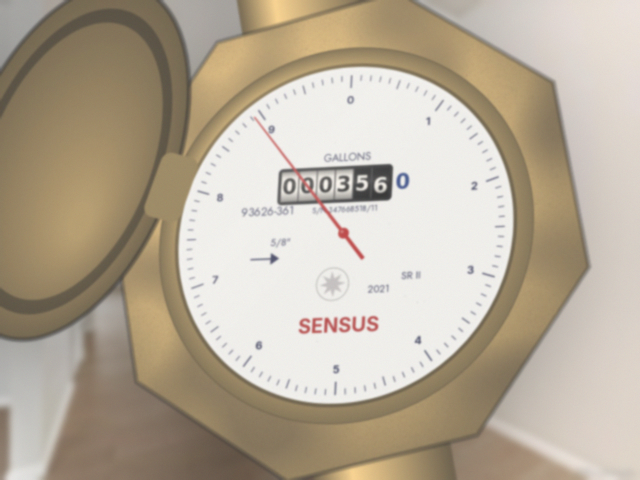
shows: 3558.9 gal
